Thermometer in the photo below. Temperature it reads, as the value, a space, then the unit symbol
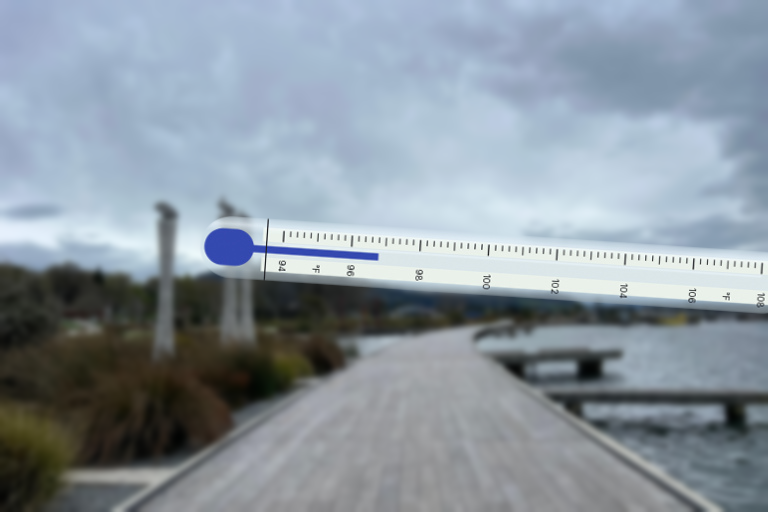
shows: 96.8 °F
